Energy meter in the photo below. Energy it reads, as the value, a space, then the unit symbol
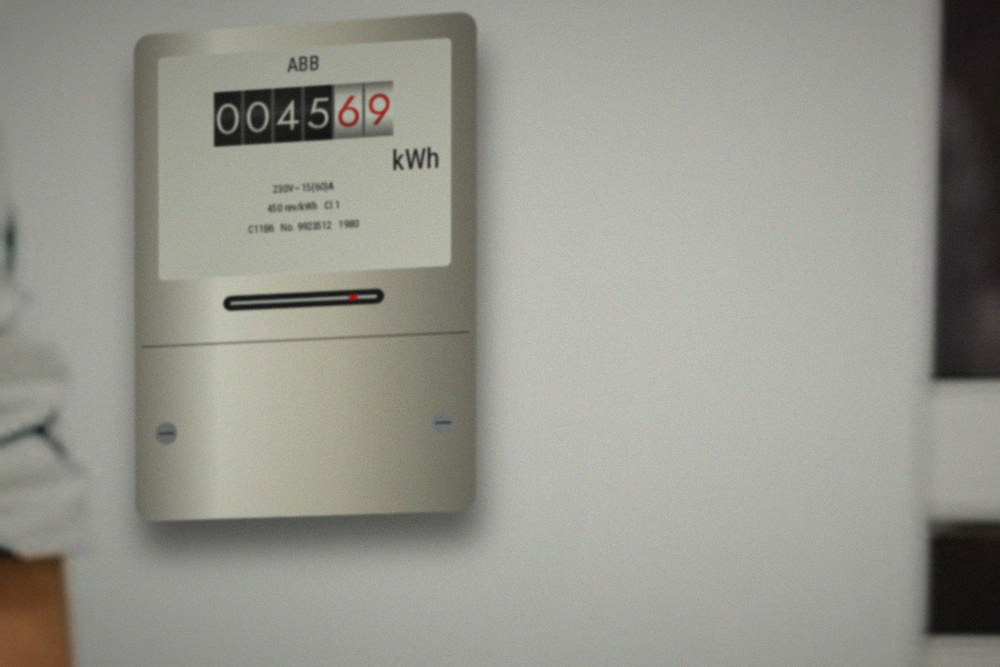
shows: 45.69 kWh
